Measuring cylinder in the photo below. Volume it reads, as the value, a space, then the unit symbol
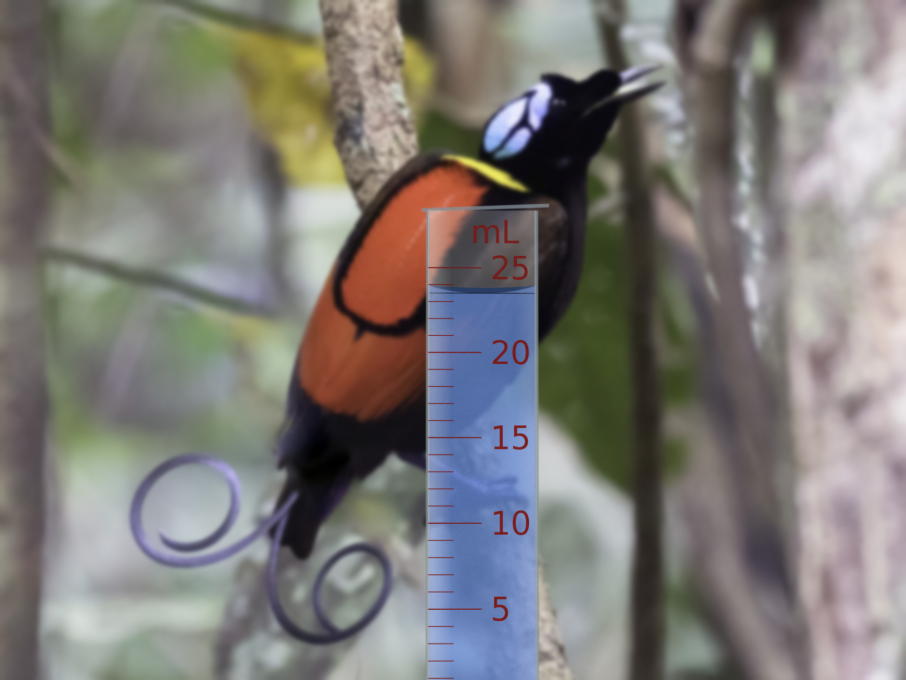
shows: 23.5 mL
